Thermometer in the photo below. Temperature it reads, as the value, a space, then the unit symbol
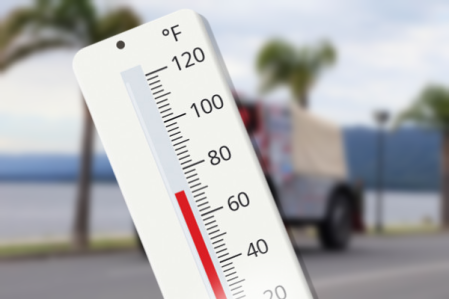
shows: 72 °F
